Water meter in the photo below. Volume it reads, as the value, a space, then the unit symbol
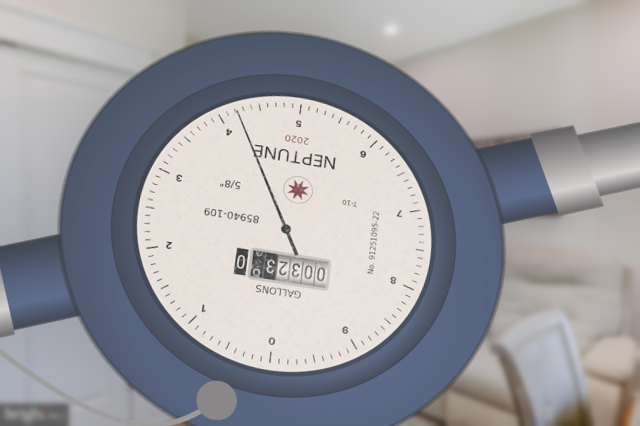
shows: 32384.2 gal
